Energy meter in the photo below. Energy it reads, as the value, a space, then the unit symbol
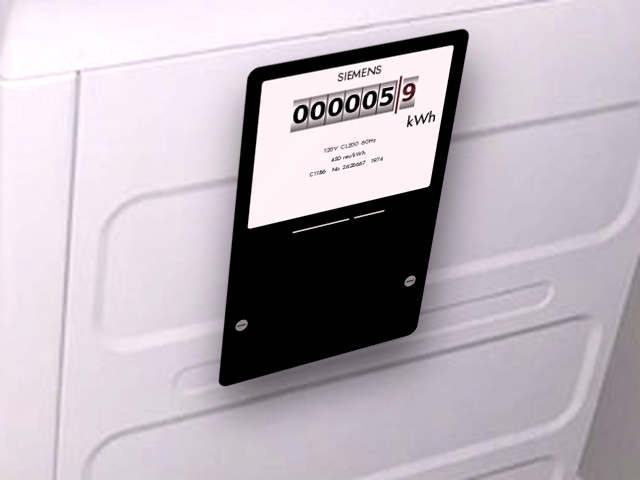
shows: 5.9 kWh
